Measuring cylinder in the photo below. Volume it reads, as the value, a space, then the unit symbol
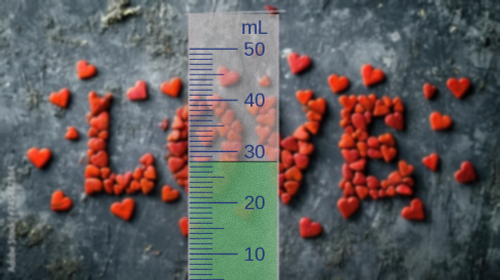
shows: 28 mL
